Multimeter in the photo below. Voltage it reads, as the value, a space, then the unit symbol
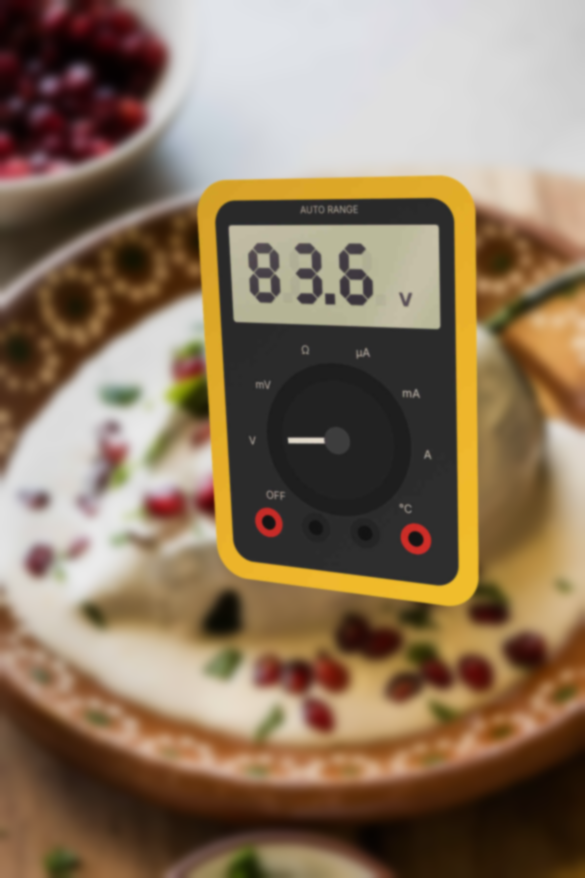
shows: 83.6 V
